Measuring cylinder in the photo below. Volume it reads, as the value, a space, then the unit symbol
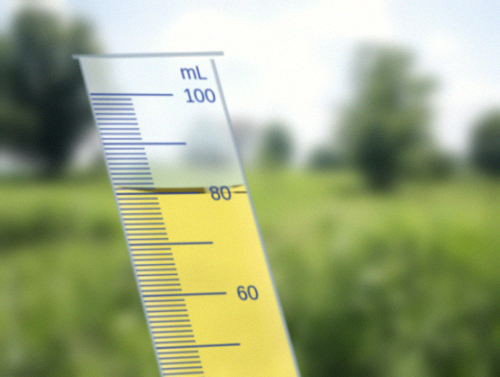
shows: 80 mL
